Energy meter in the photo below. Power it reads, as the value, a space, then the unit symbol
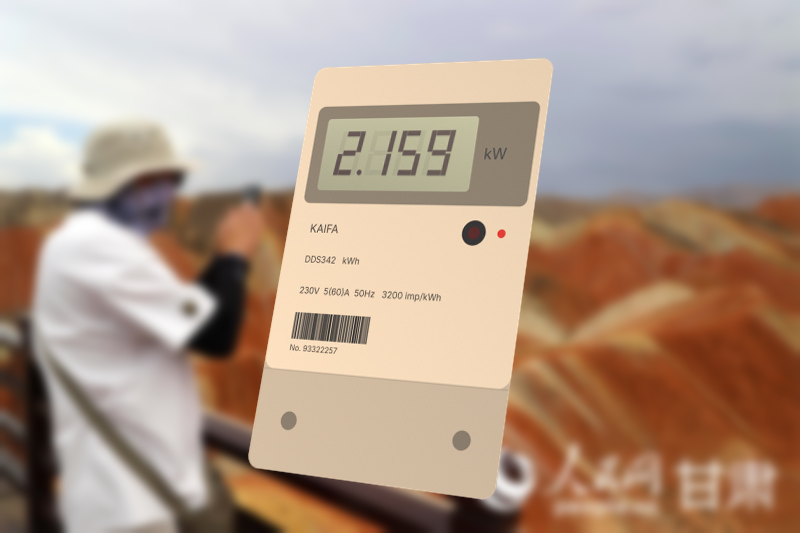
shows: 2.159 kW
